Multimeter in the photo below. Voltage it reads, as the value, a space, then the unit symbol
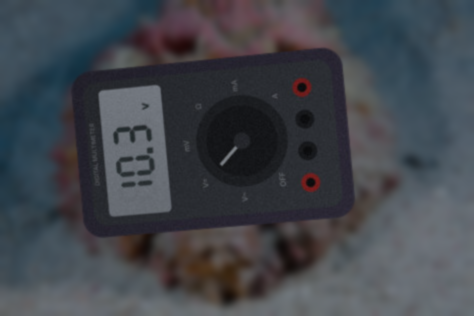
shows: 10.3 V
